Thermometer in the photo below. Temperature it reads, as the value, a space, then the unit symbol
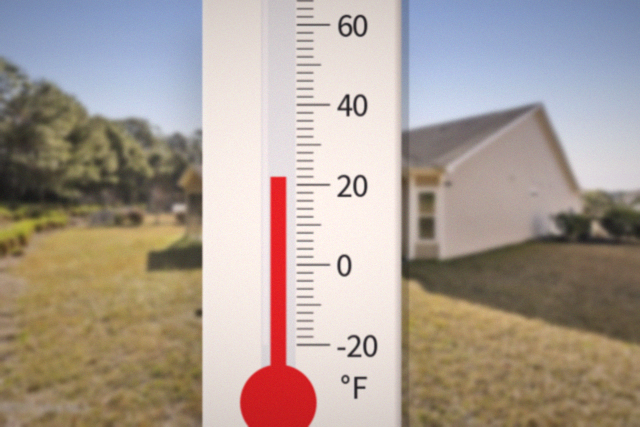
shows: 22 °F
